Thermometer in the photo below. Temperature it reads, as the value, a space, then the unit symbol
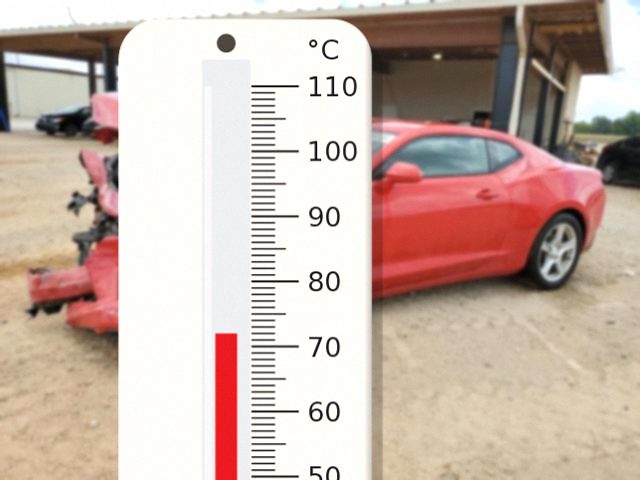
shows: 72 °C
